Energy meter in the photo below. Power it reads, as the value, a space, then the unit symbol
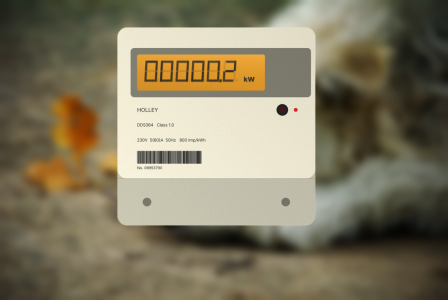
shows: 0.2 kW
